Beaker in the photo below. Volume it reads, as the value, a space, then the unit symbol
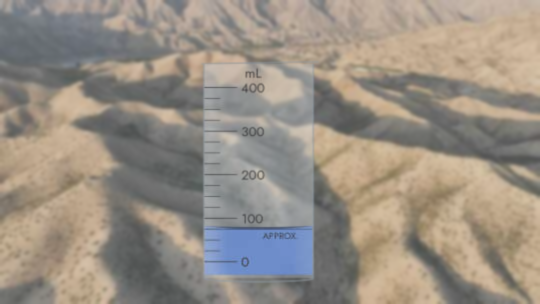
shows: 75 mL
